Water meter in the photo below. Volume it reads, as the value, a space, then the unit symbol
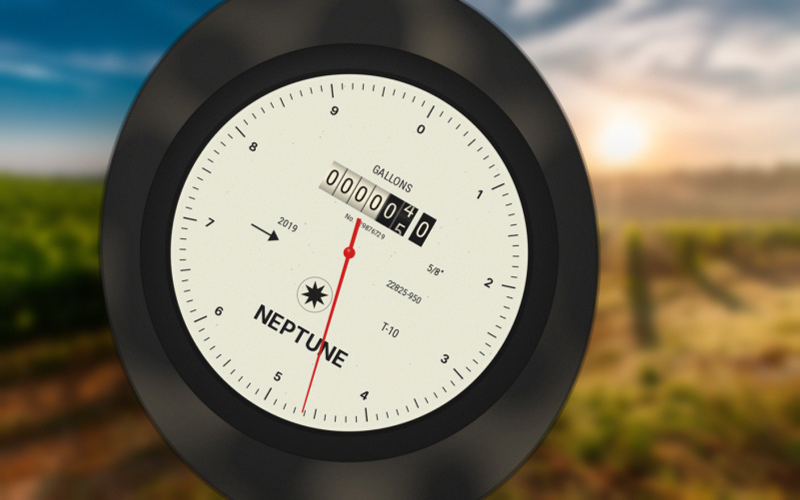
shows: 44.6 gal
